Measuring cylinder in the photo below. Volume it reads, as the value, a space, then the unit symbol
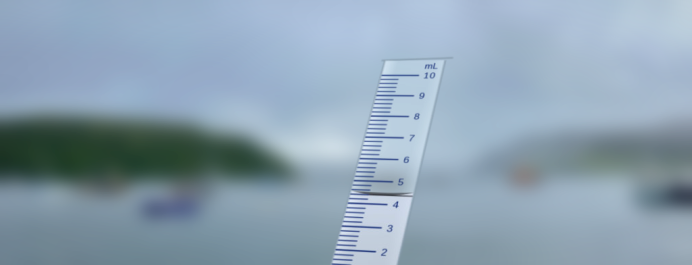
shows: 4.4 mL
